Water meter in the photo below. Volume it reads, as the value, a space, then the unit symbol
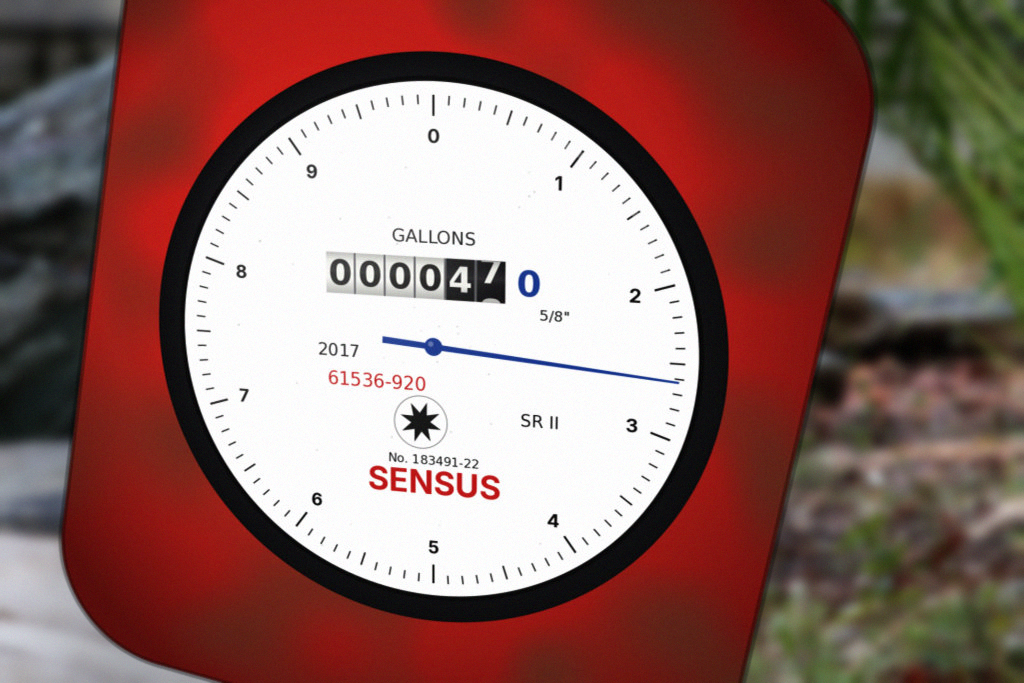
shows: 472.6 gal
